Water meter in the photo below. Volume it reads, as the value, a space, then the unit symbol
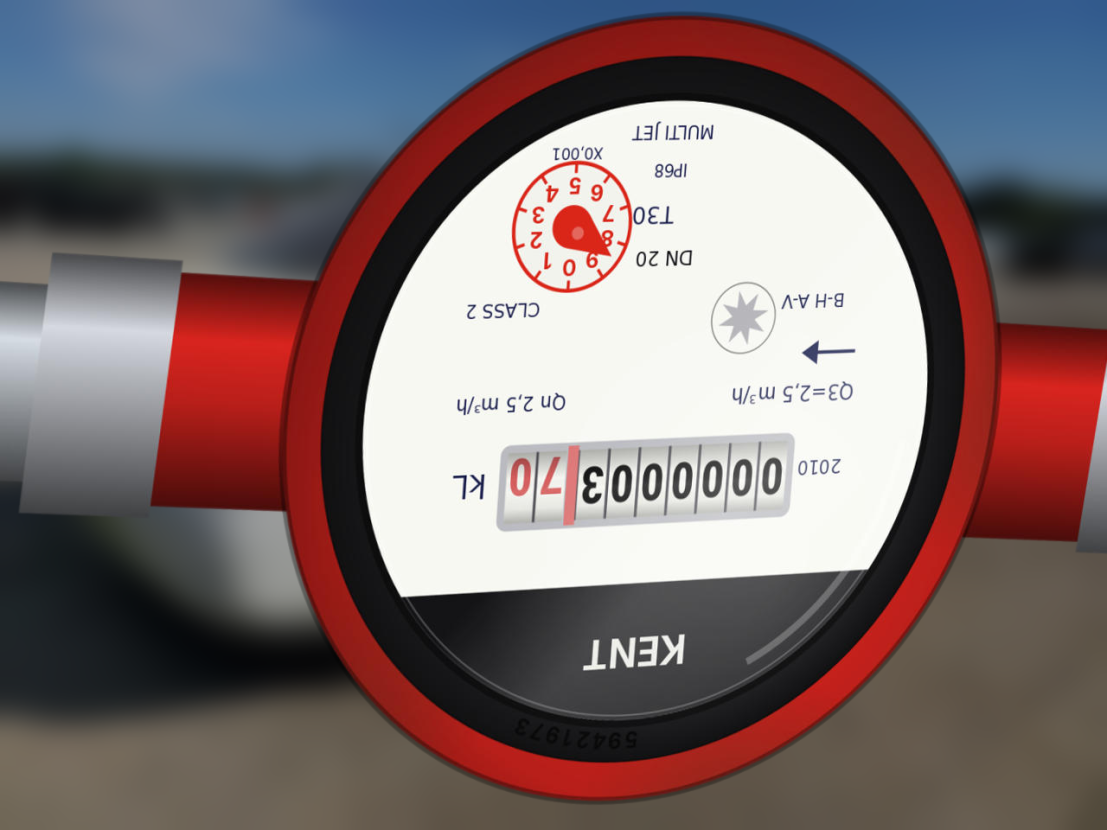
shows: 3.698 kL
